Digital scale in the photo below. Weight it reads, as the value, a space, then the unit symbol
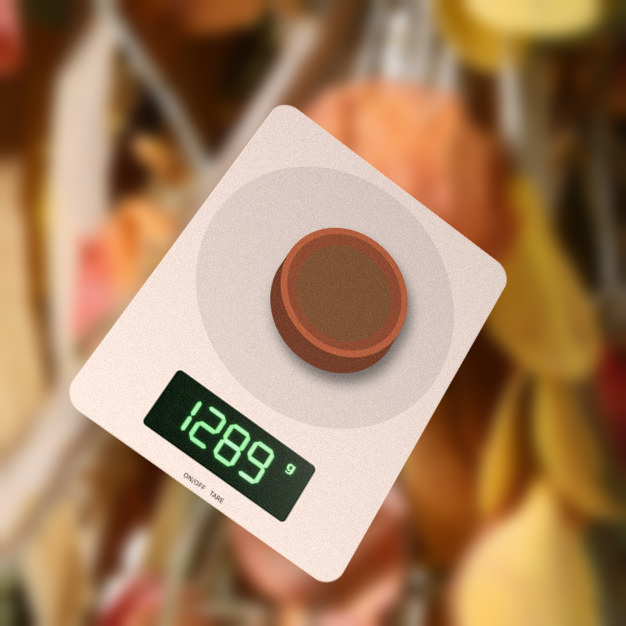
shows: 1289 g
